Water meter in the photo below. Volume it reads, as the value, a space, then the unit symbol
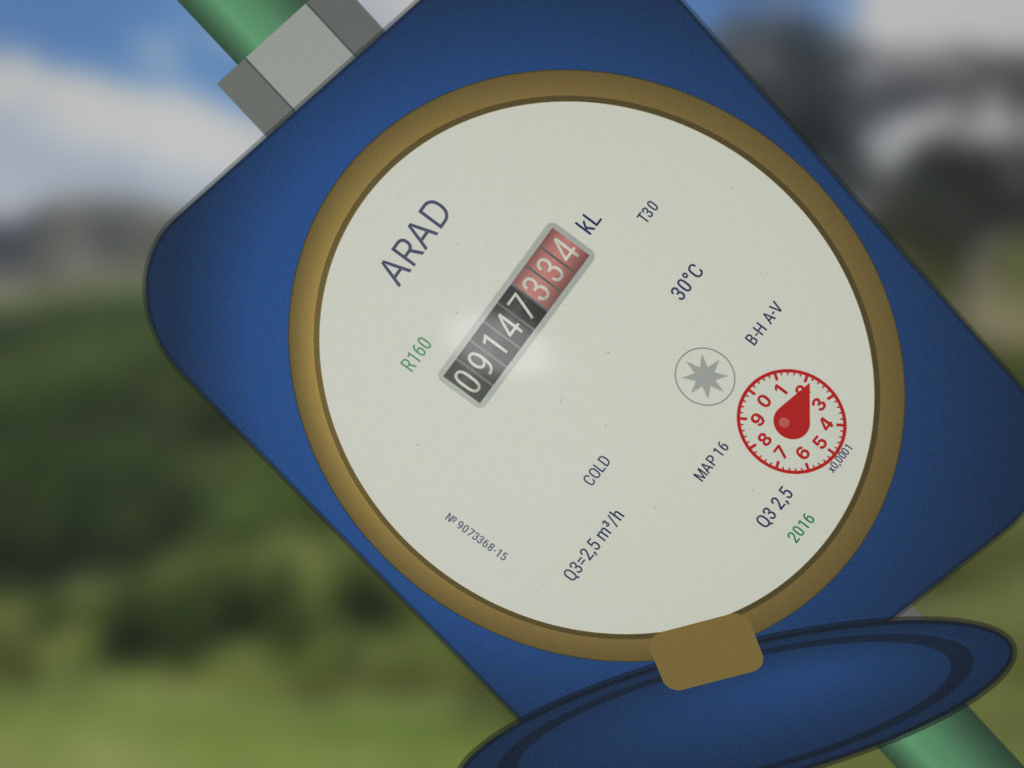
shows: 9147.3342 kL
